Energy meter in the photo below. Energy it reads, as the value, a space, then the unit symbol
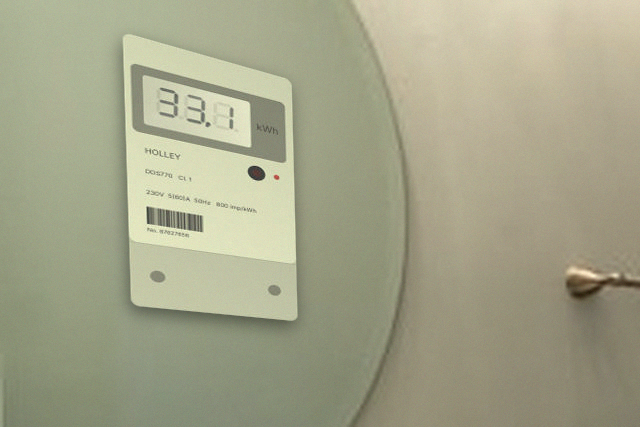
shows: 33.1 kWh
